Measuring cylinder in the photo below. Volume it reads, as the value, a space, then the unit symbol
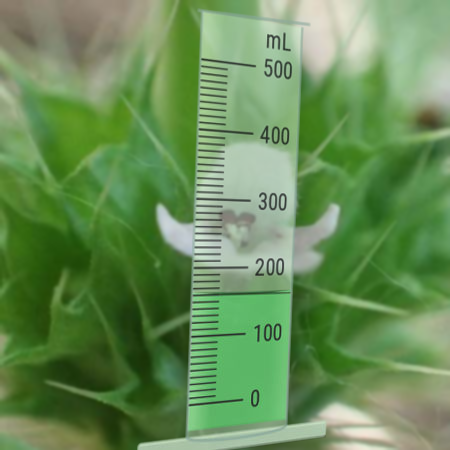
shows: 160 mL
